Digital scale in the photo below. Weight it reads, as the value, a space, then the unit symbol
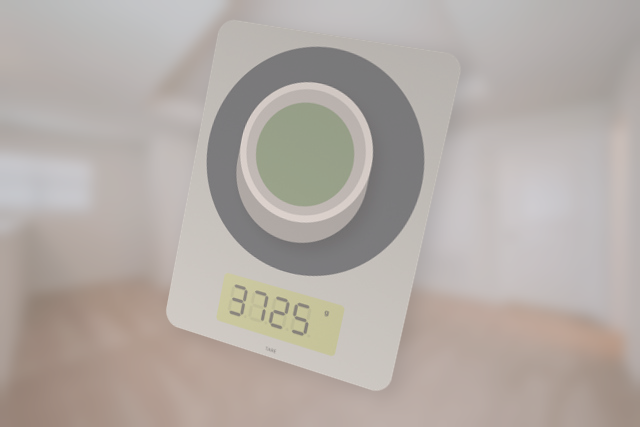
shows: 3725 g
